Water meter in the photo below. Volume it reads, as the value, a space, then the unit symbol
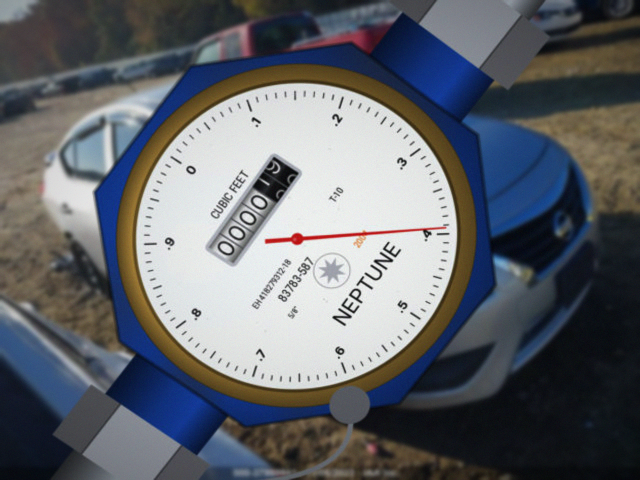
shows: 19.39 ft³
